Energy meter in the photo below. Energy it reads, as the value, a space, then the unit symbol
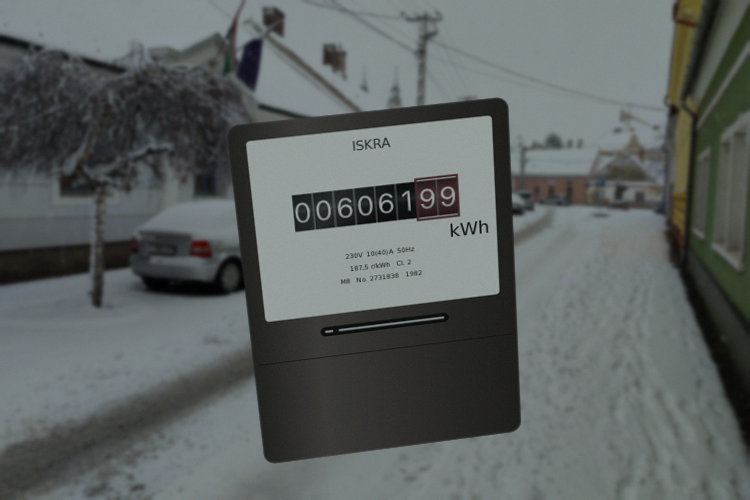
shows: 6061.99 kWh
